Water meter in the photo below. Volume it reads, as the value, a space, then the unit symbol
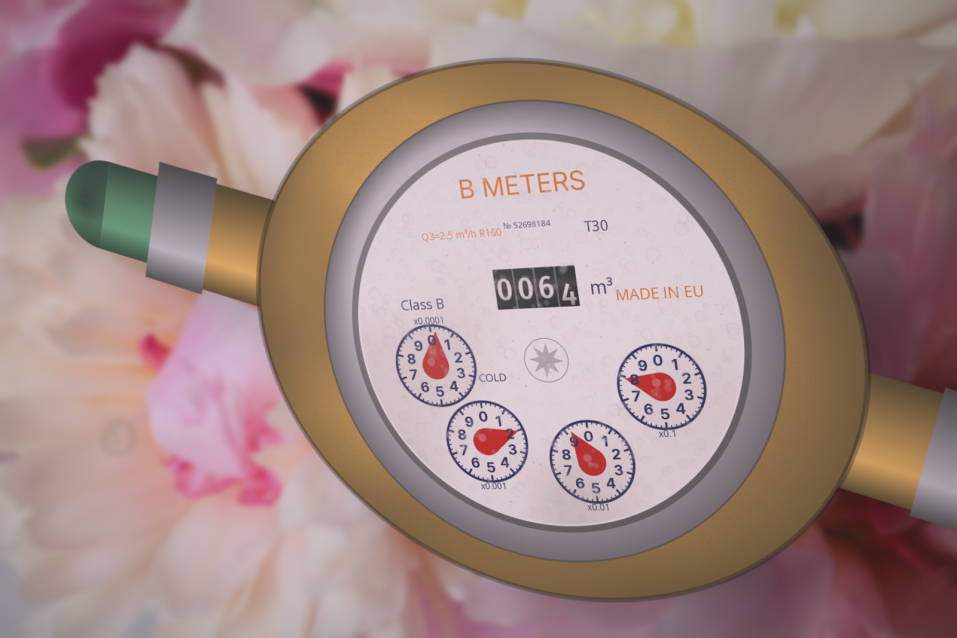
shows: 63.7920 m³
